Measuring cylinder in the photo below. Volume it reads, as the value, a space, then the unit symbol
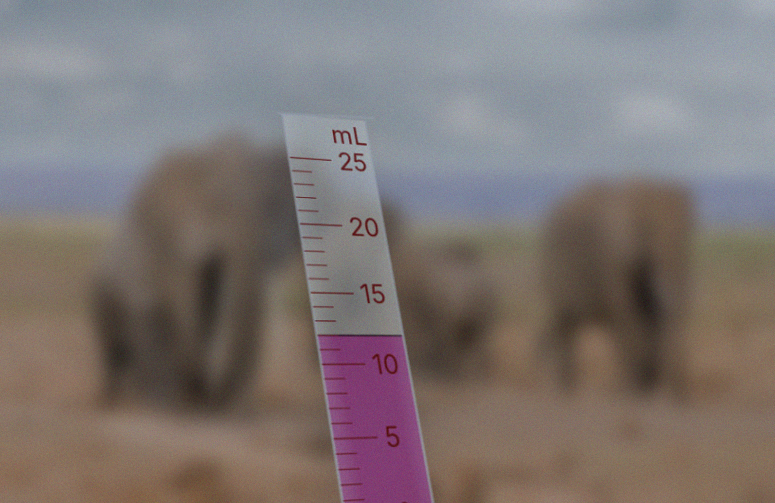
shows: 12 mL
